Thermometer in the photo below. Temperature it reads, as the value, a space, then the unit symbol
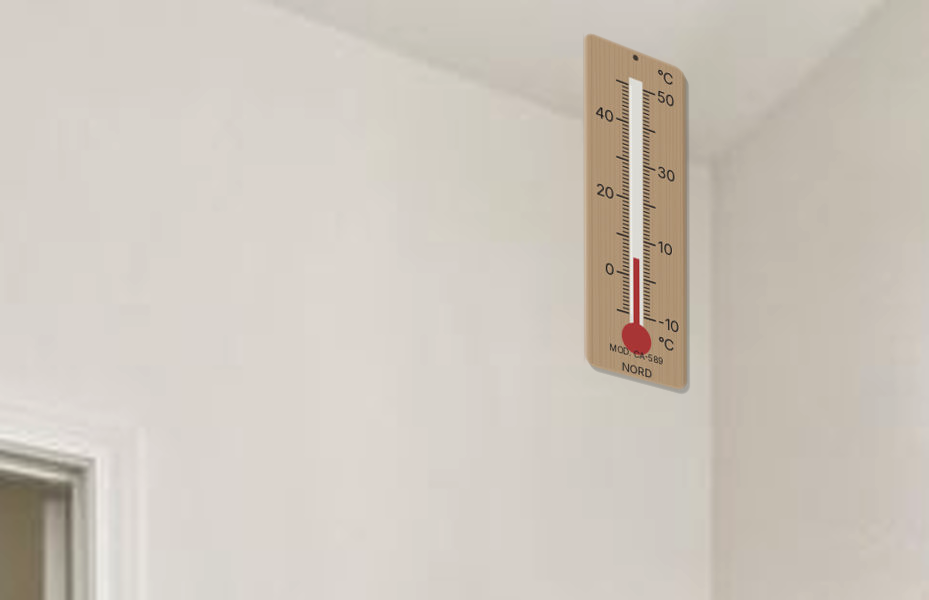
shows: 5 °C
